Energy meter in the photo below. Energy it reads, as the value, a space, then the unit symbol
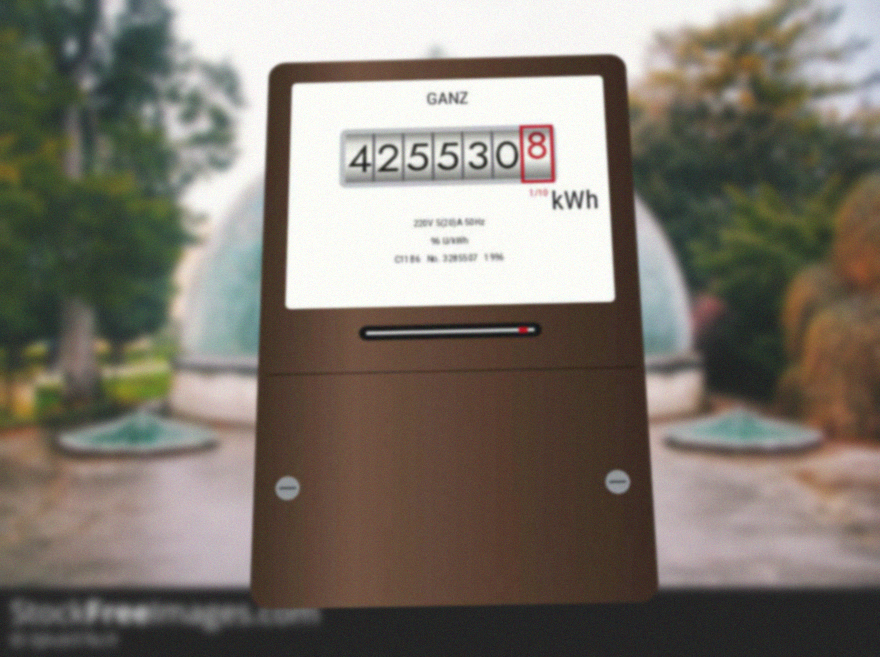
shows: 425530.8 kWh
